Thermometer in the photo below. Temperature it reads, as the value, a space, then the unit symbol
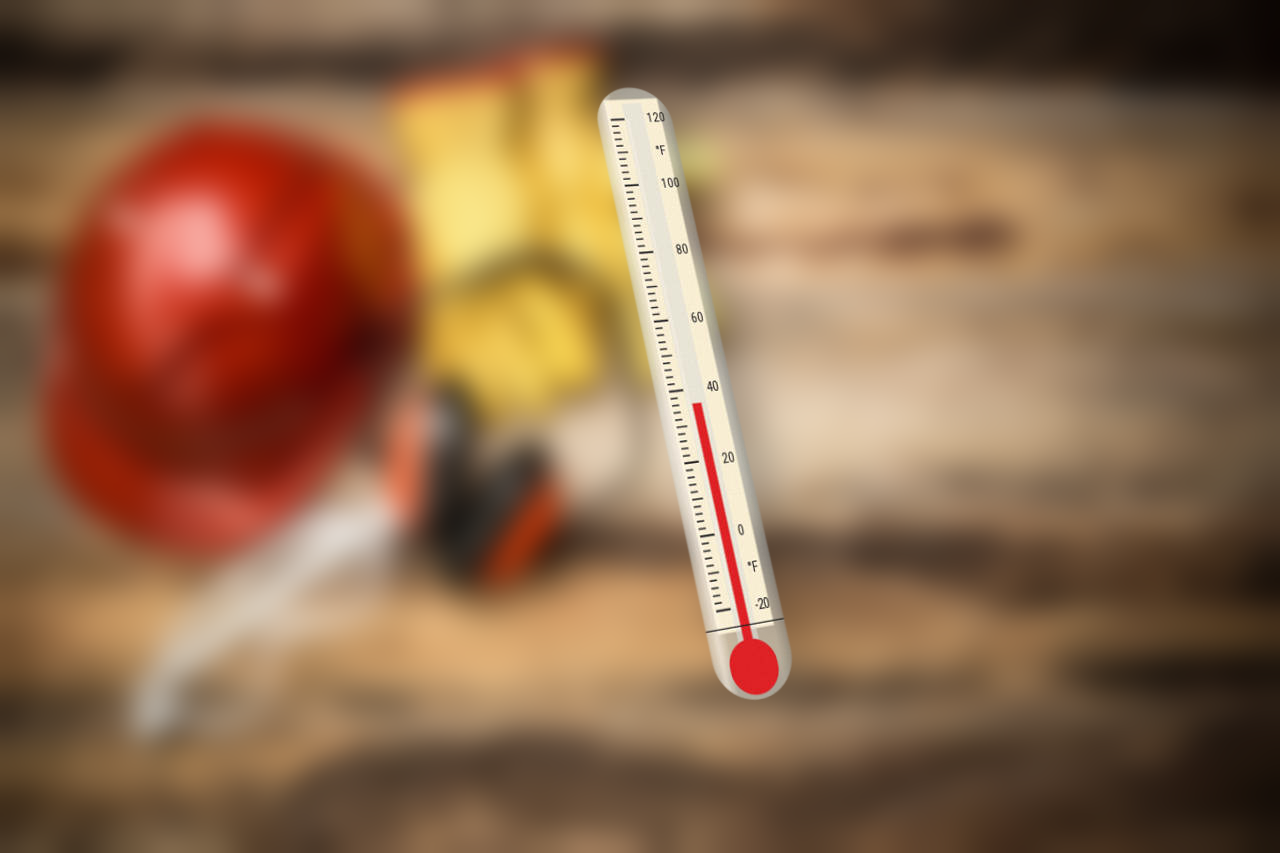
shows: 36 °F
